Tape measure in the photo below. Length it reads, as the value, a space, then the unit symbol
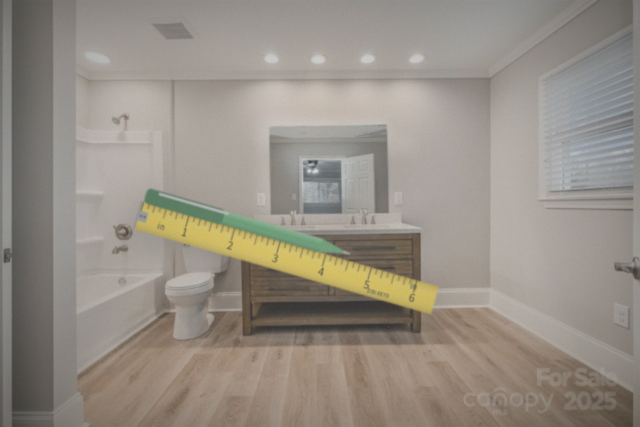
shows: 4.5 in
